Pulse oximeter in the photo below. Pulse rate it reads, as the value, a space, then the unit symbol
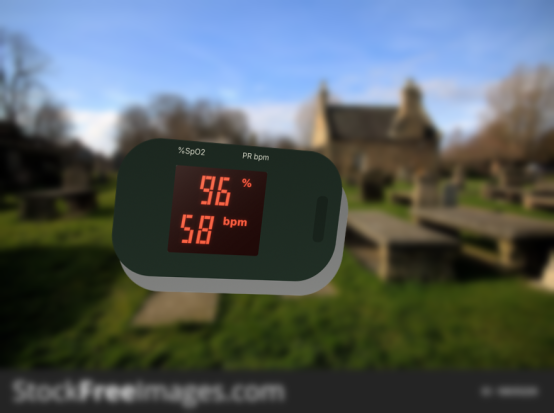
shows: 58 bpm
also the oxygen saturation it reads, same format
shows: 96 %
